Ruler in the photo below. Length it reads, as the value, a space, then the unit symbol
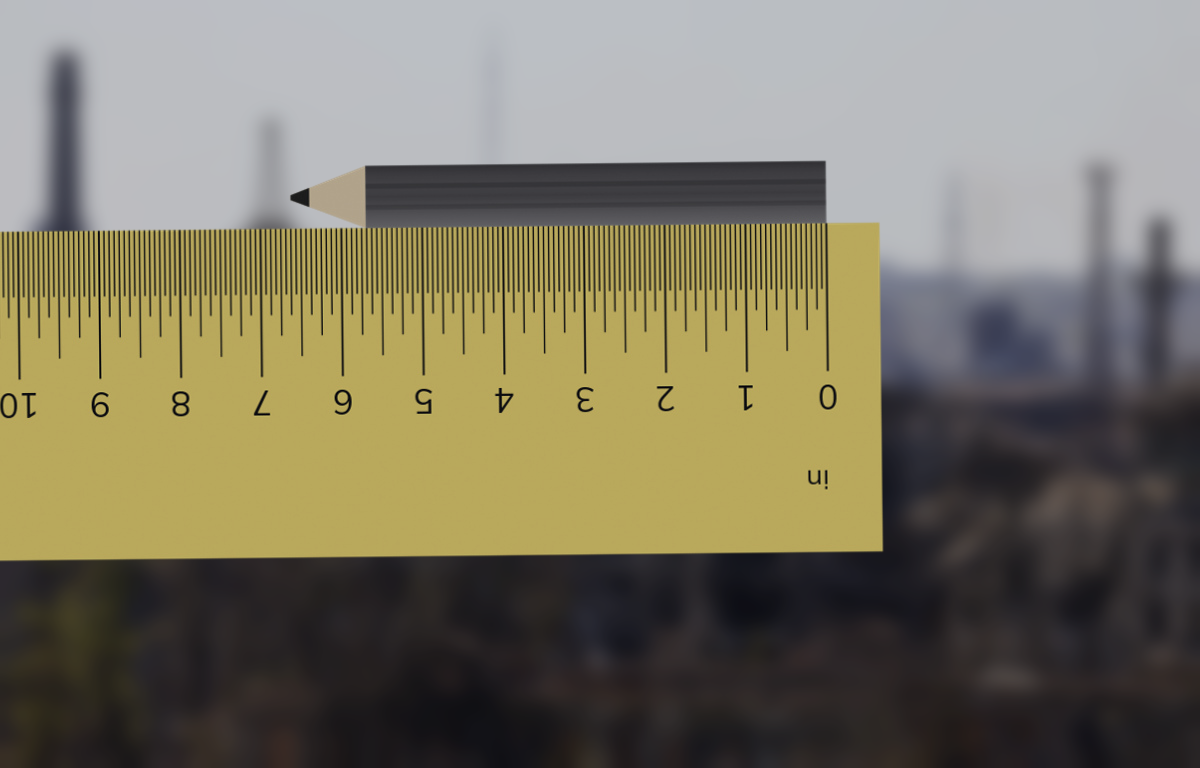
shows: 6.625 in
